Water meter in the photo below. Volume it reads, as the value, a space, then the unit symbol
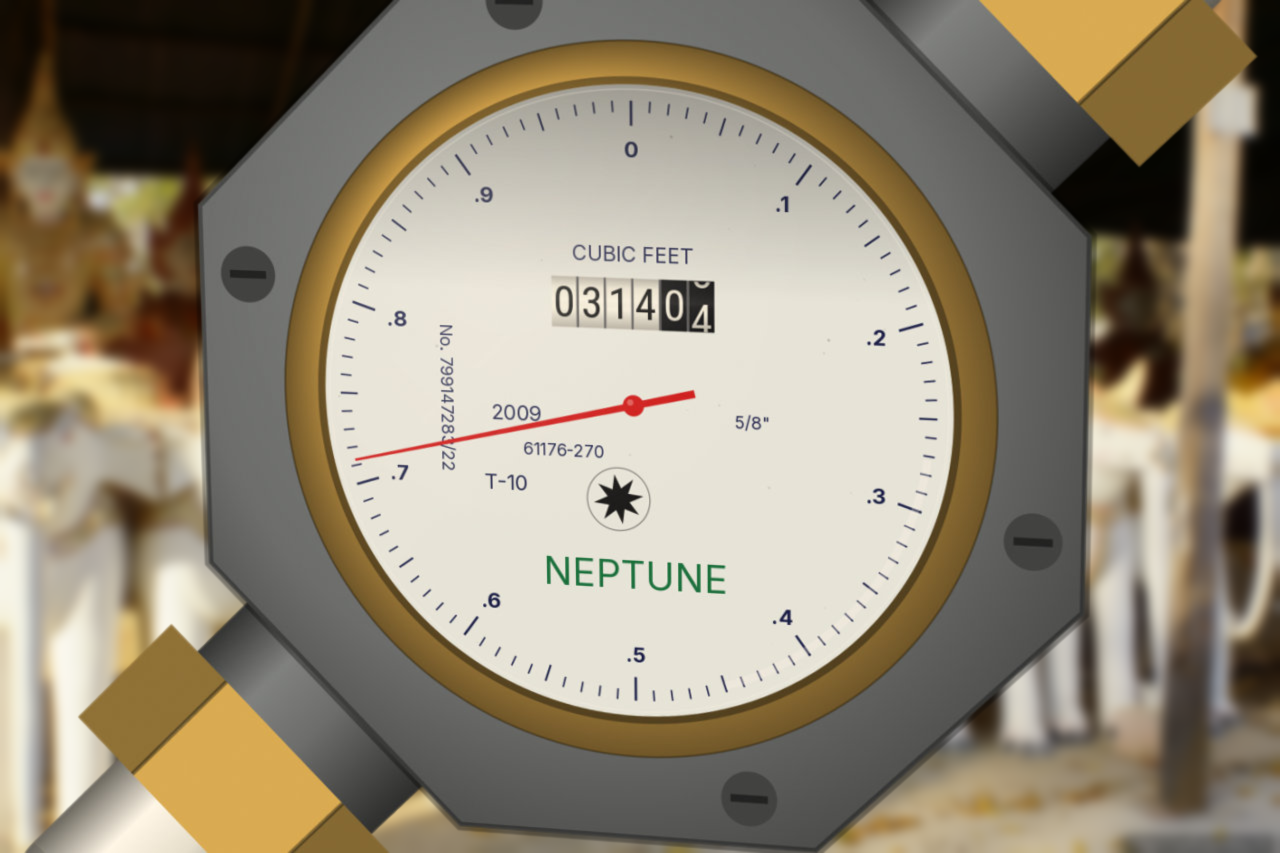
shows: 31403.71 ft³
